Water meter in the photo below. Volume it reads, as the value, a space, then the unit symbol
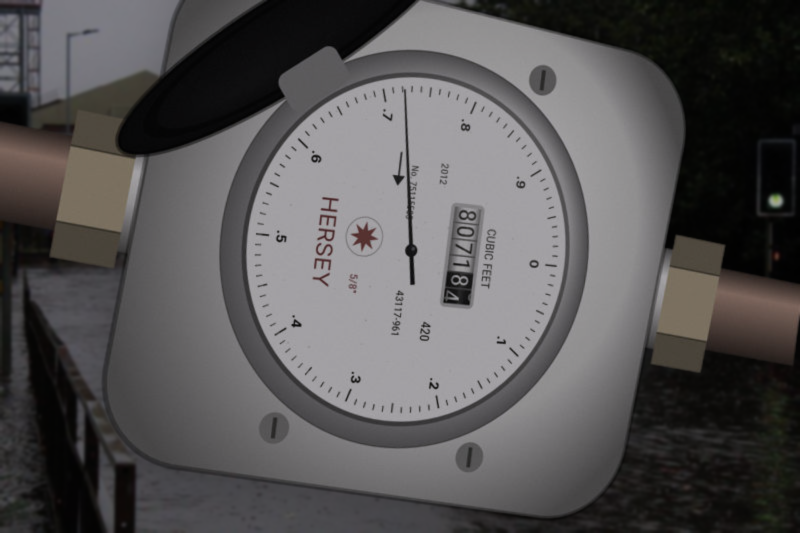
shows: 807183.72 ft³
